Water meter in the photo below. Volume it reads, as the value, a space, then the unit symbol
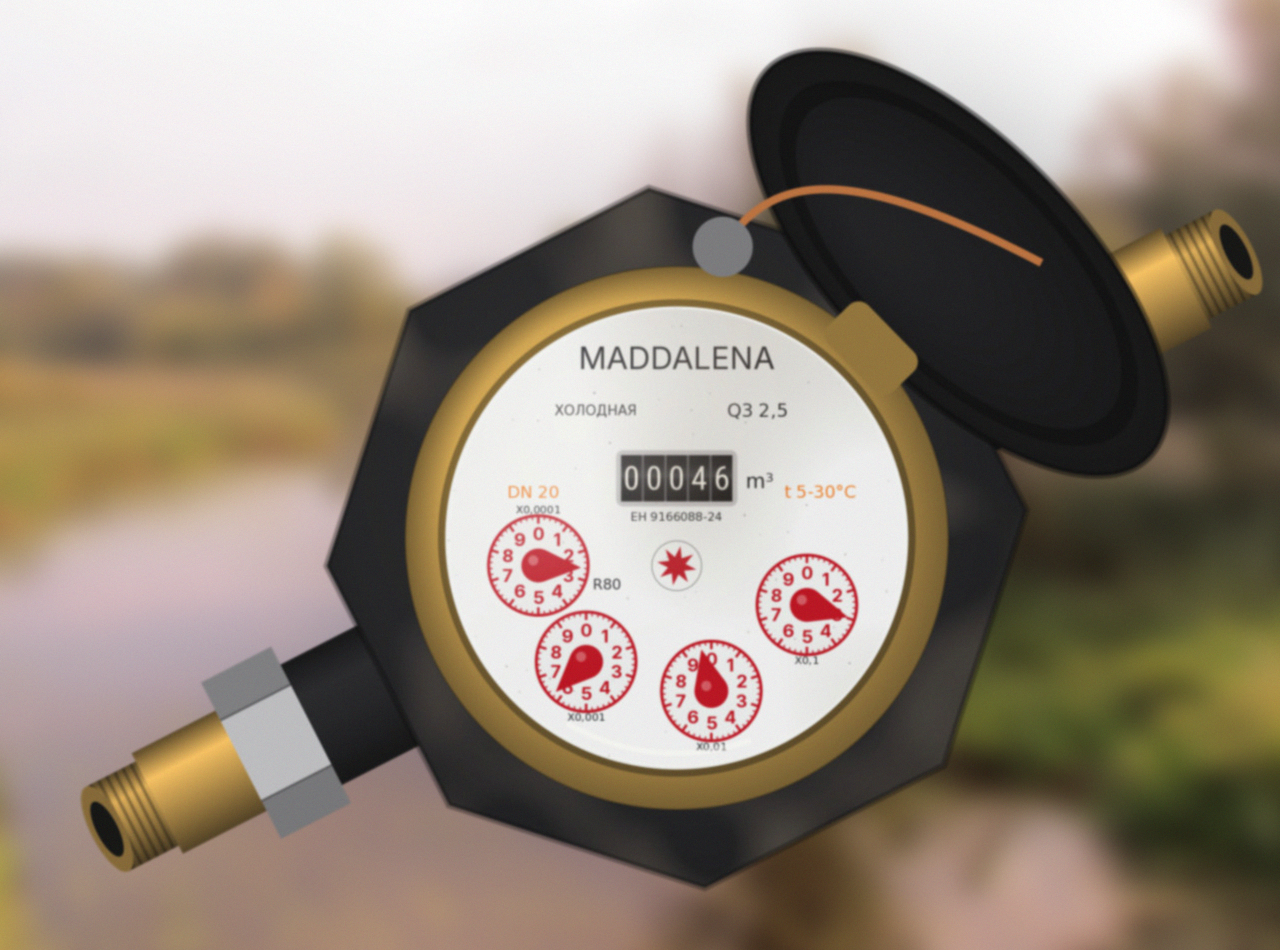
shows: 46.2962 m³
